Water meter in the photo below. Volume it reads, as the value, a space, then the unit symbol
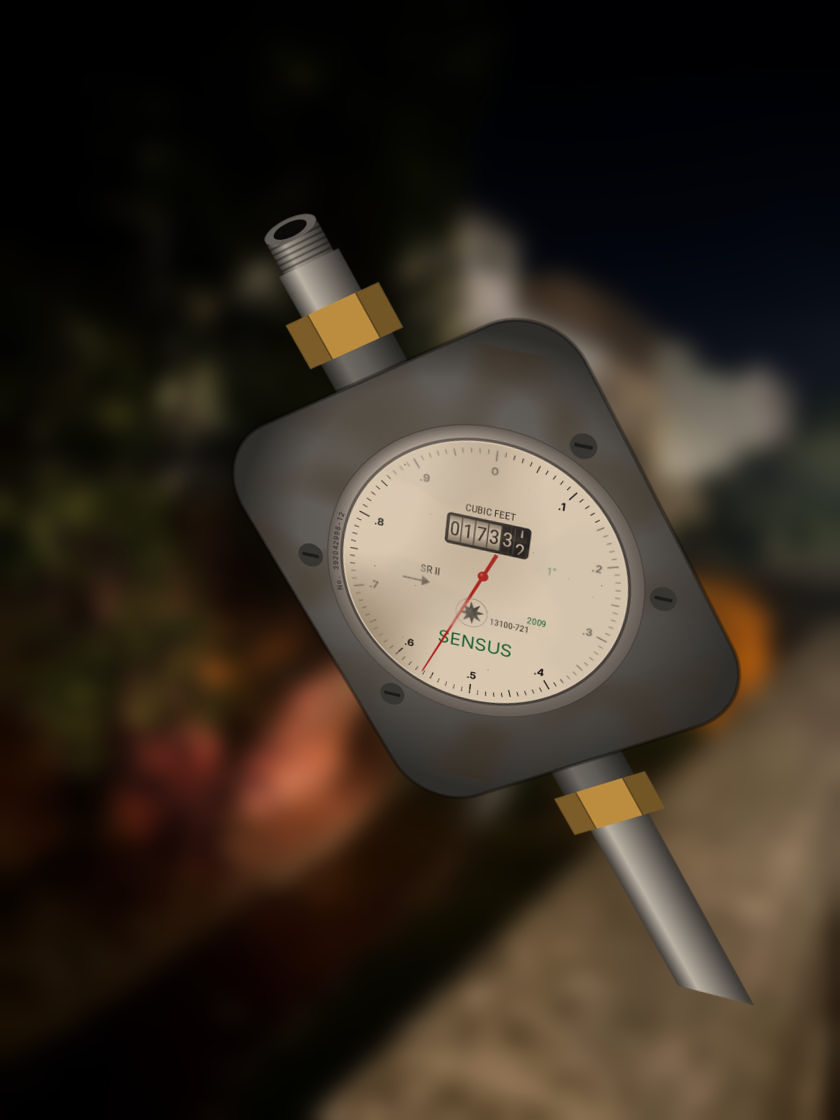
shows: 17331.56 ft³
